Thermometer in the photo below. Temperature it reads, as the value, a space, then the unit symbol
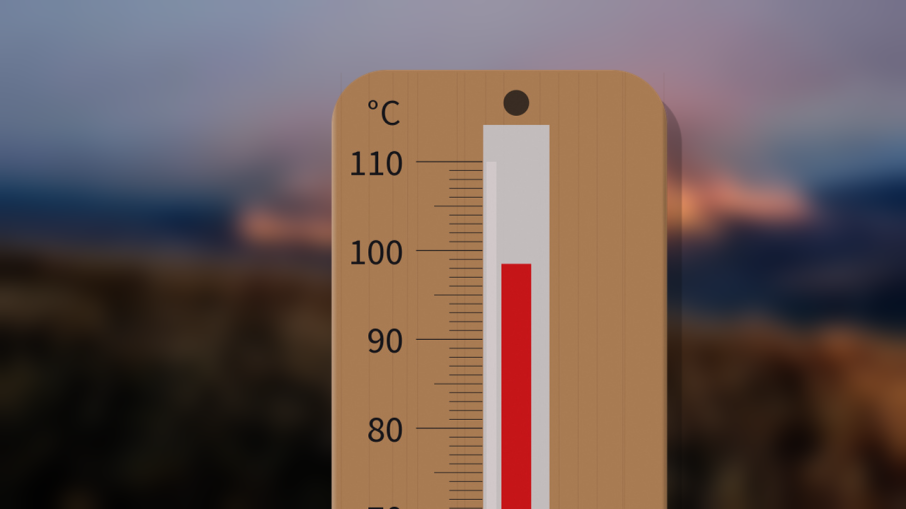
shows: 98.5 °C
